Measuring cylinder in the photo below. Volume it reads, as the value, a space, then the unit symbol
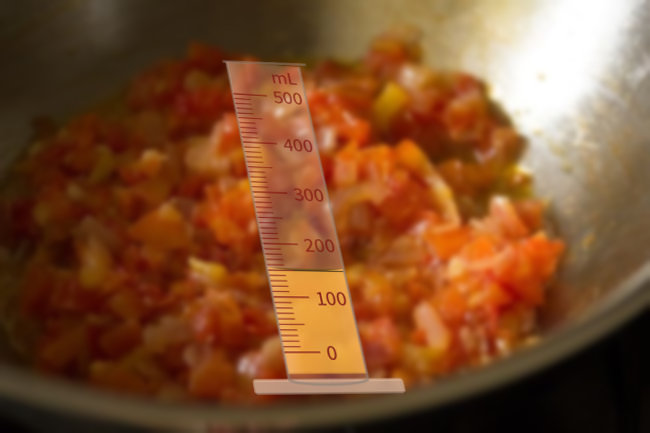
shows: 150 mL
